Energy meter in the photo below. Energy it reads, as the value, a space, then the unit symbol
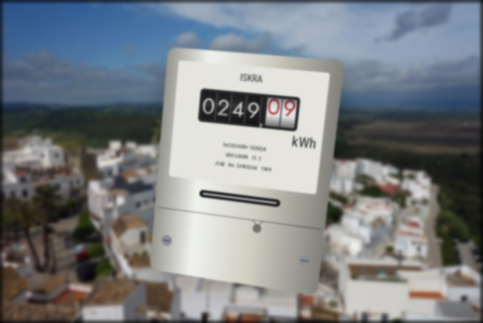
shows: 249.09 kWh
